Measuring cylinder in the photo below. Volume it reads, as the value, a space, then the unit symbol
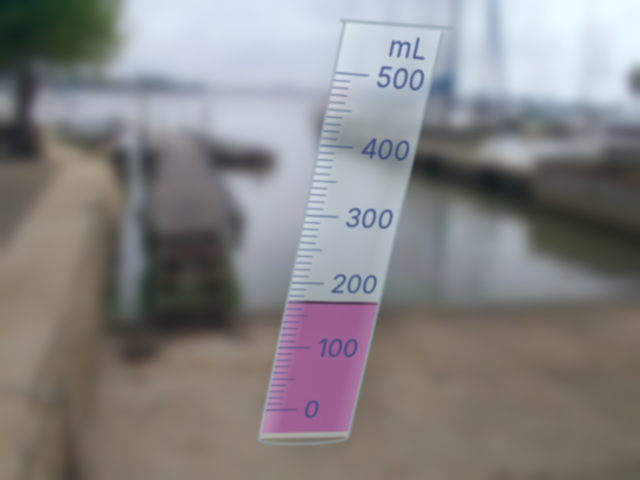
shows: 170 mL
